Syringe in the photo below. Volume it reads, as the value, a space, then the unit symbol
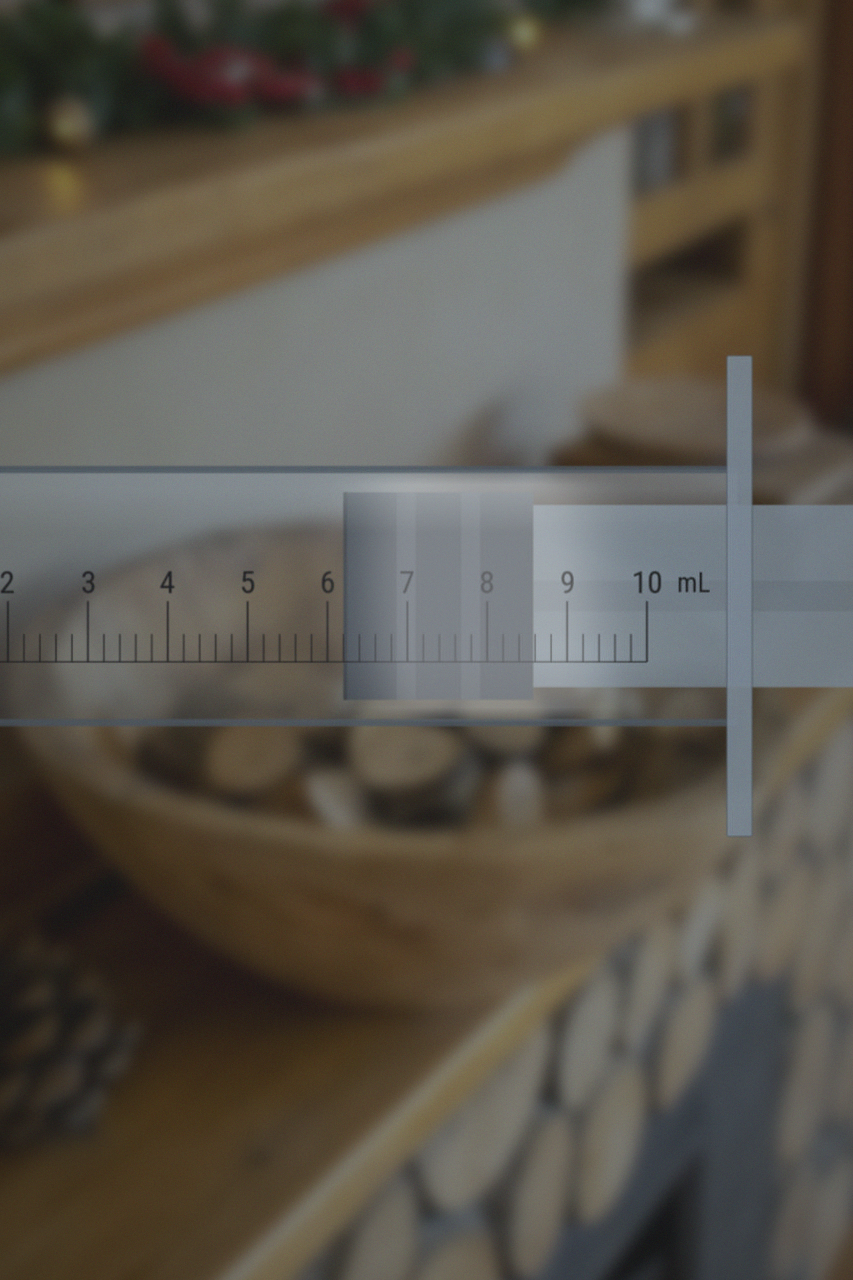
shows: 6.2 mL
